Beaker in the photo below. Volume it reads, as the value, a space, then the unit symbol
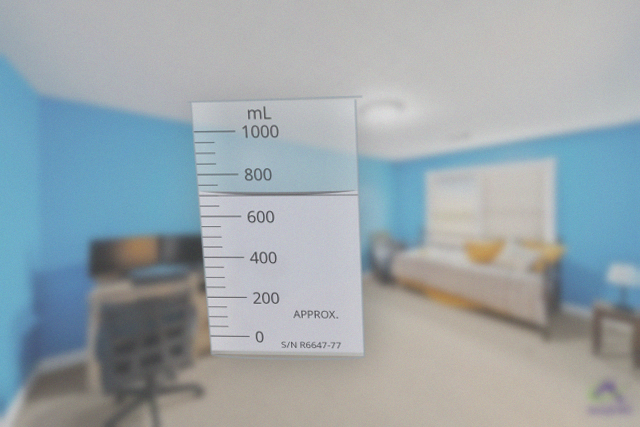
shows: 700 mL
